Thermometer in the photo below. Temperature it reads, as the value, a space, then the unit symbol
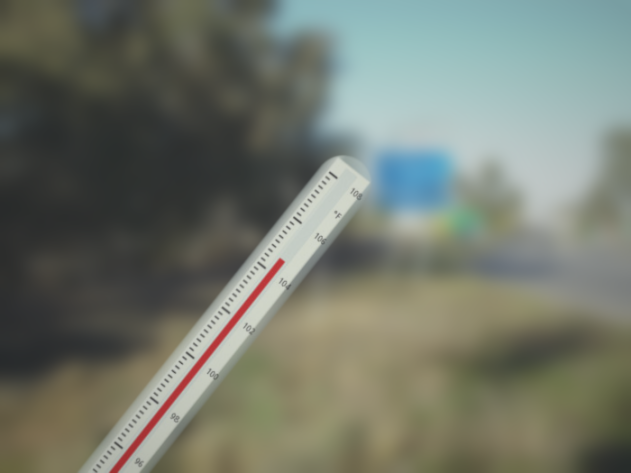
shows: 104.6 °F
